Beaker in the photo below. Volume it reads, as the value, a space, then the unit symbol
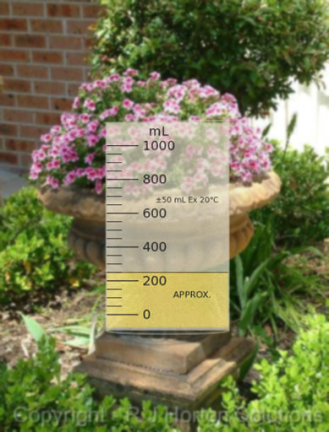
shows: 250 mL
